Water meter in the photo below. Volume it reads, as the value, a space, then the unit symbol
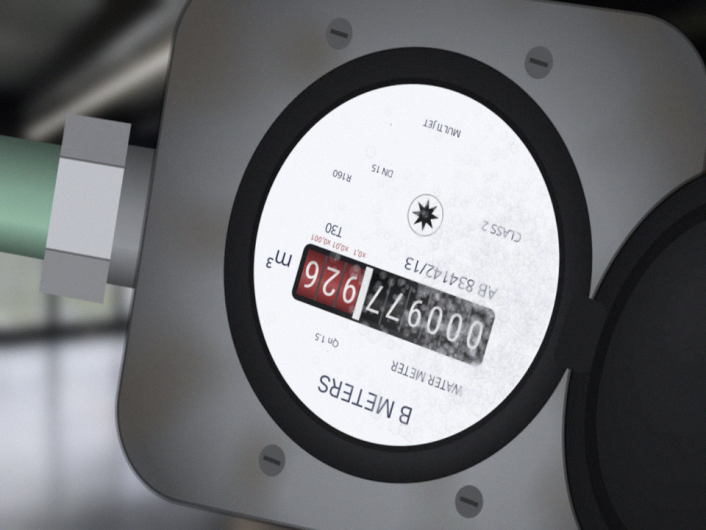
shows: 977.926 m³
